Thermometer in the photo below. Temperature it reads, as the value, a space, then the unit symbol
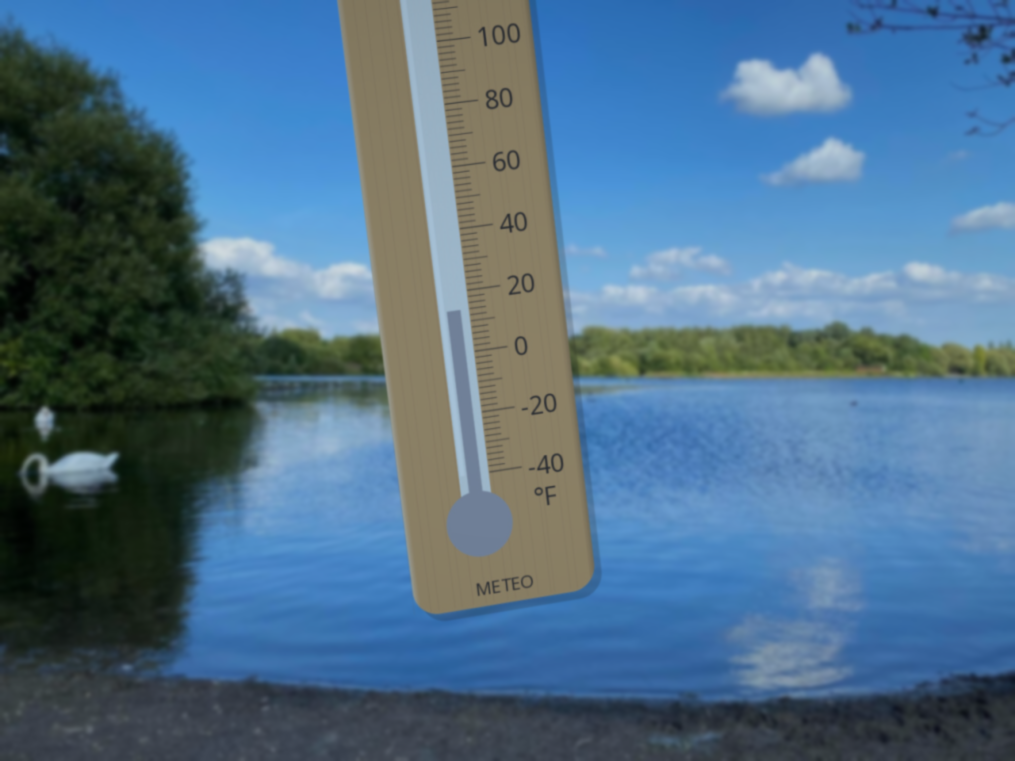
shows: 14 °F
